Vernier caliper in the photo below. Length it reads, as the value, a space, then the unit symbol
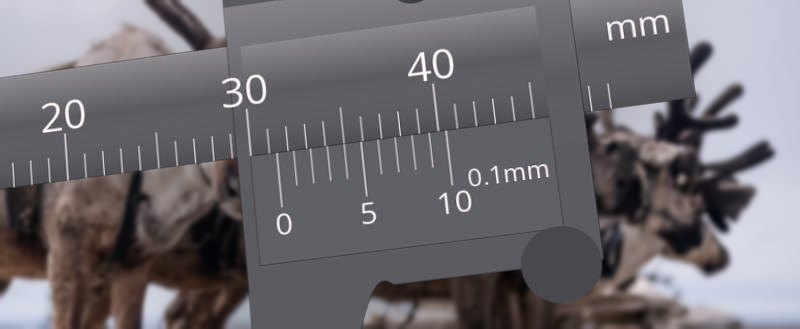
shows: 31.4 mm
